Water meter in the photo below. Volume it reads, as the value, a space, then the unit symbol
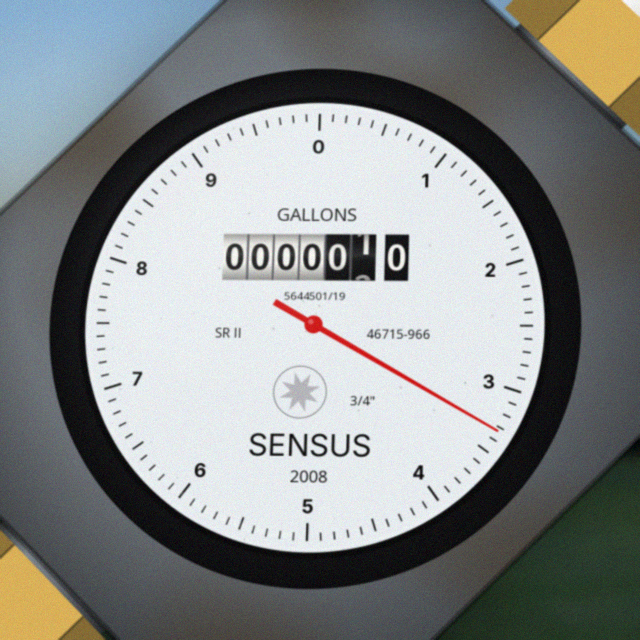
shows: 13.3 gal
